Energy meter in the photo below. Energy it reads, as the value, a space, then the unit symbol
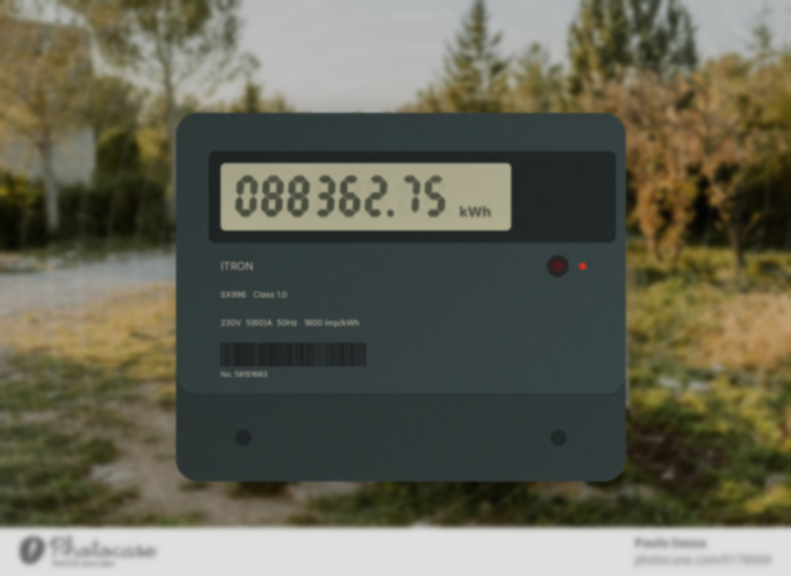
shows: 88362.75 kWh
